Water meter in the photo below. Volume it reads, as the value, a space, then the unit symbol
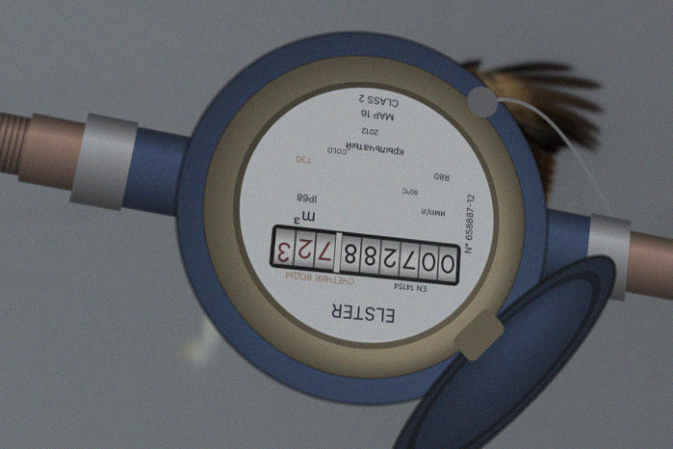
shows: 7288.723 m³
